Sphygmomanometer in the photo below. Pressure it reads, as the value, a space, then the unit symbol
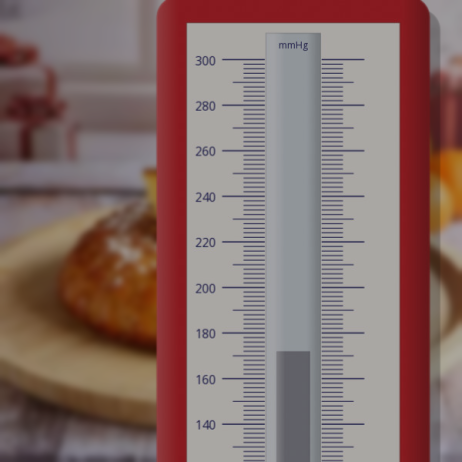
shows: 172 mmHg
